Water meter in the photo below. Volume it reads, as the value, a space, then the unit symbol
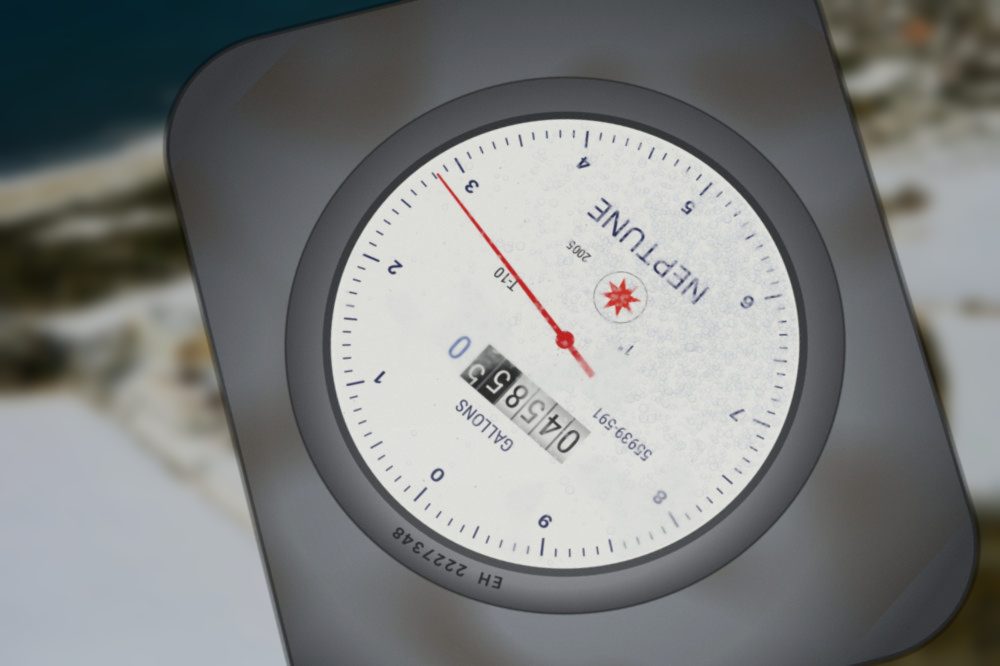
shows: 458552.8 gal
